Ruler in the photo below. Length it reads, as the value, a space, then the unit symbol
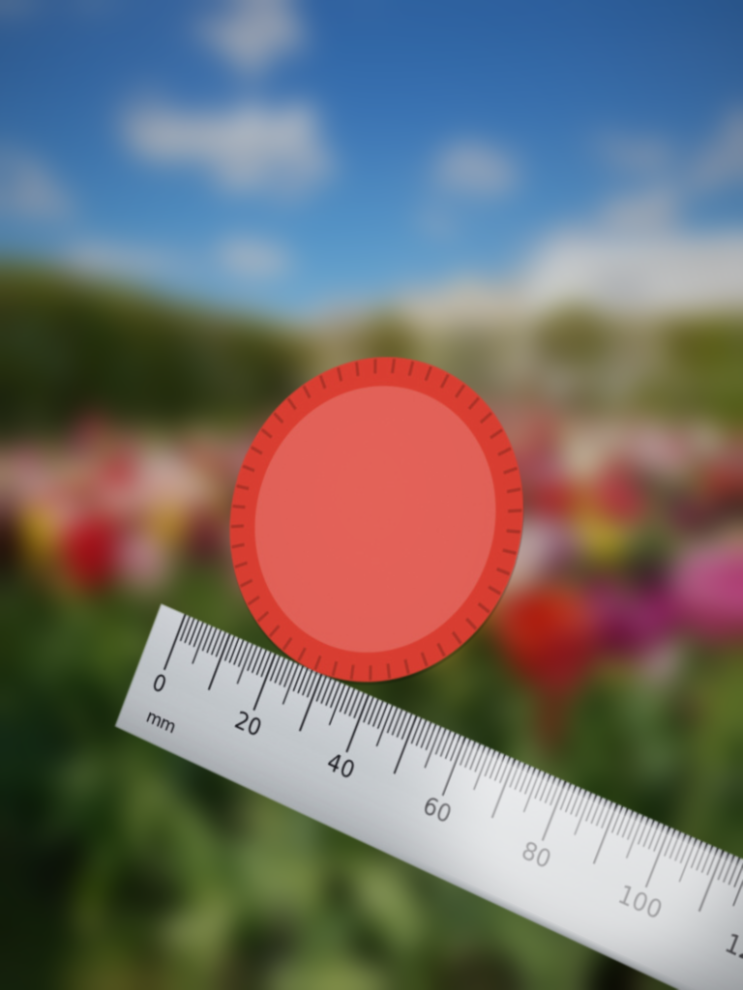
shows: 57 mm
